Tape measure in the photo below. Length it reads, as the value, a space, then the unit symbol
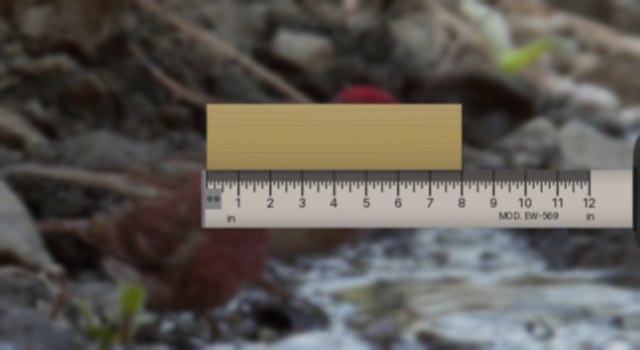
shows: 8 in
